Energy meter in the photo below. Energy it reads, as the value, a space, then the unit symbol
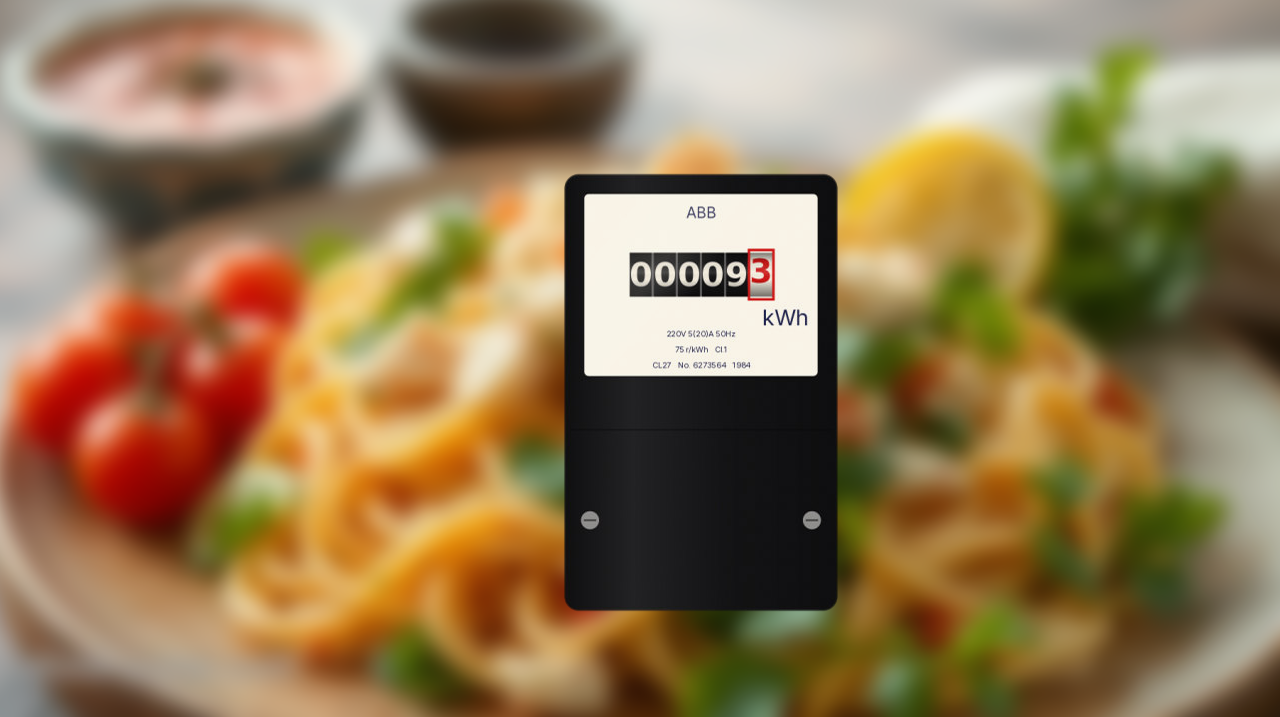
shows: 9.3 kWh
